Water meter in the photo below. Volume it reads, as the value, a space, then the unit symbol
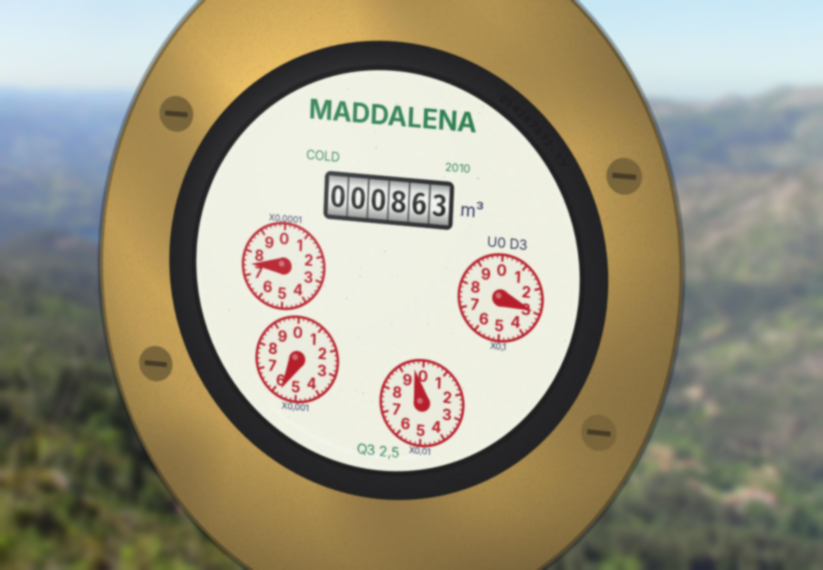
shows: 863.2957 m³
